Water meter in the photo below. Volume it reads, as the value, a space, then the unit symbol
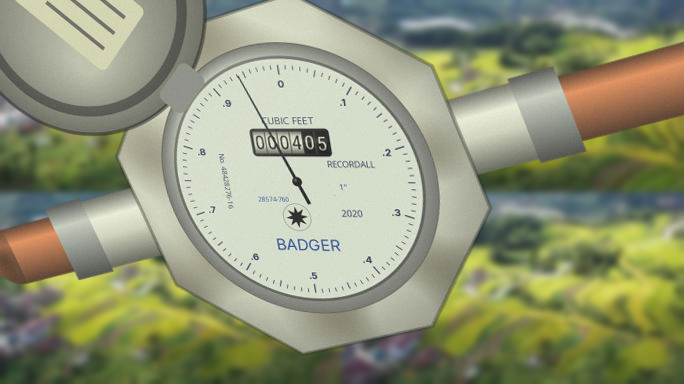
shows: 404.94 ft³
